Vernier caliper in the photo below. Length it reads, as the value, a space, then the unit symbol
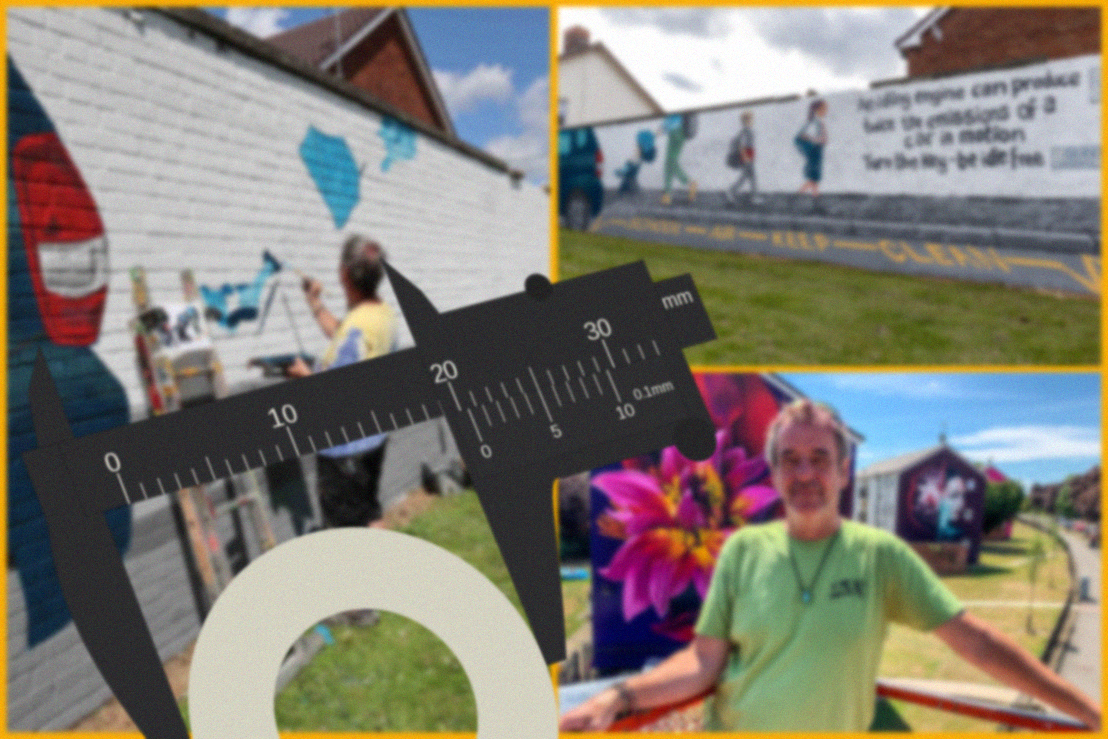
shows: 20.5 mm
